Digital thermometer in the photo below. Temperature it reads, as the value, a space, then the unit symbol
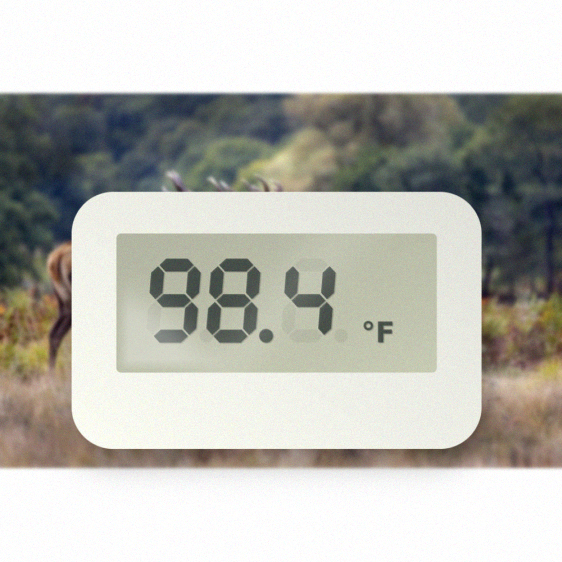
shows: 98.4 °F
